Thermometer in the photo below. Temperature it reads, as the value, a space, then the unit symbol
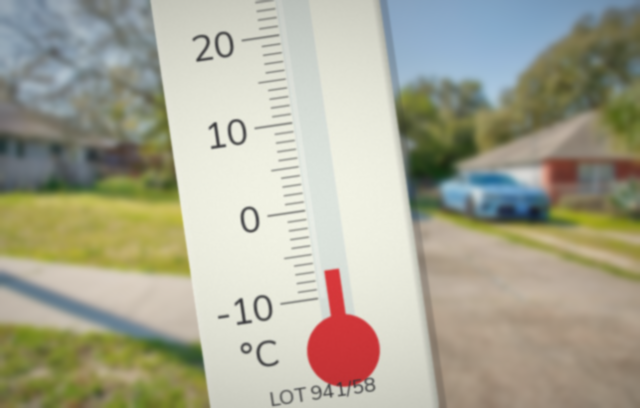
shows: -7 °C
